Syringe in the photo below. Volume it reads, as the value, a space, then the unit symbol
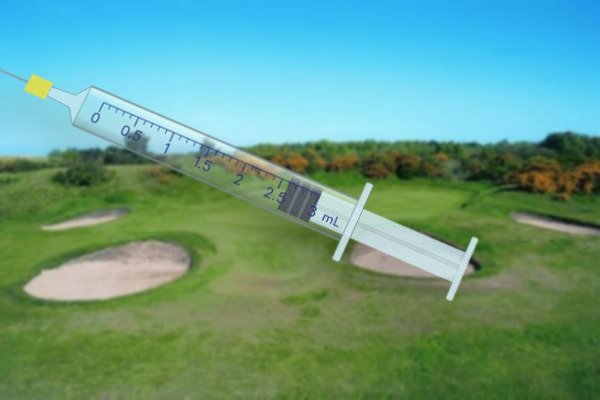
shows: 2.6 mL
